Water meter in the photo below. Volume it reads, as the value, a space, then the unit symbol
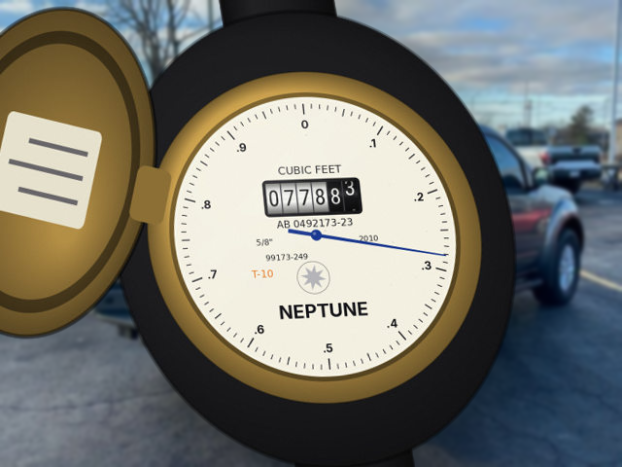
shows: 77883.28 ft³
